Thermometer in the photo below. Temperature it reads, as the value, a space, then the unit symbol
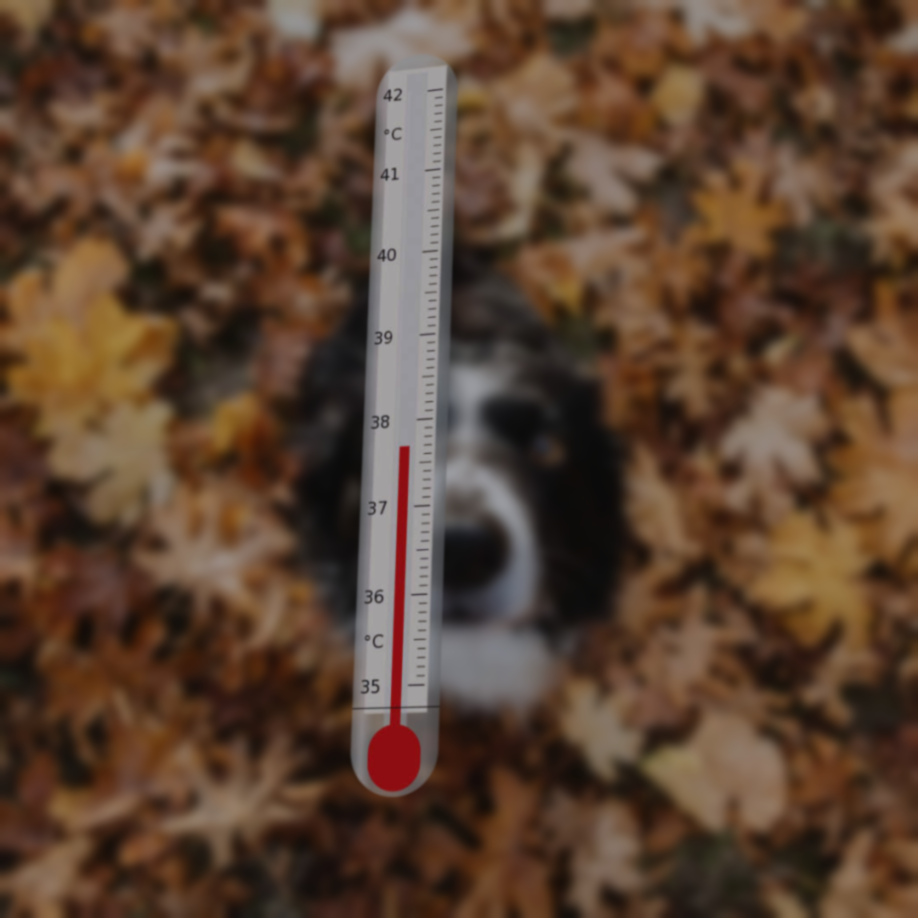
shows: 37.7 °C
